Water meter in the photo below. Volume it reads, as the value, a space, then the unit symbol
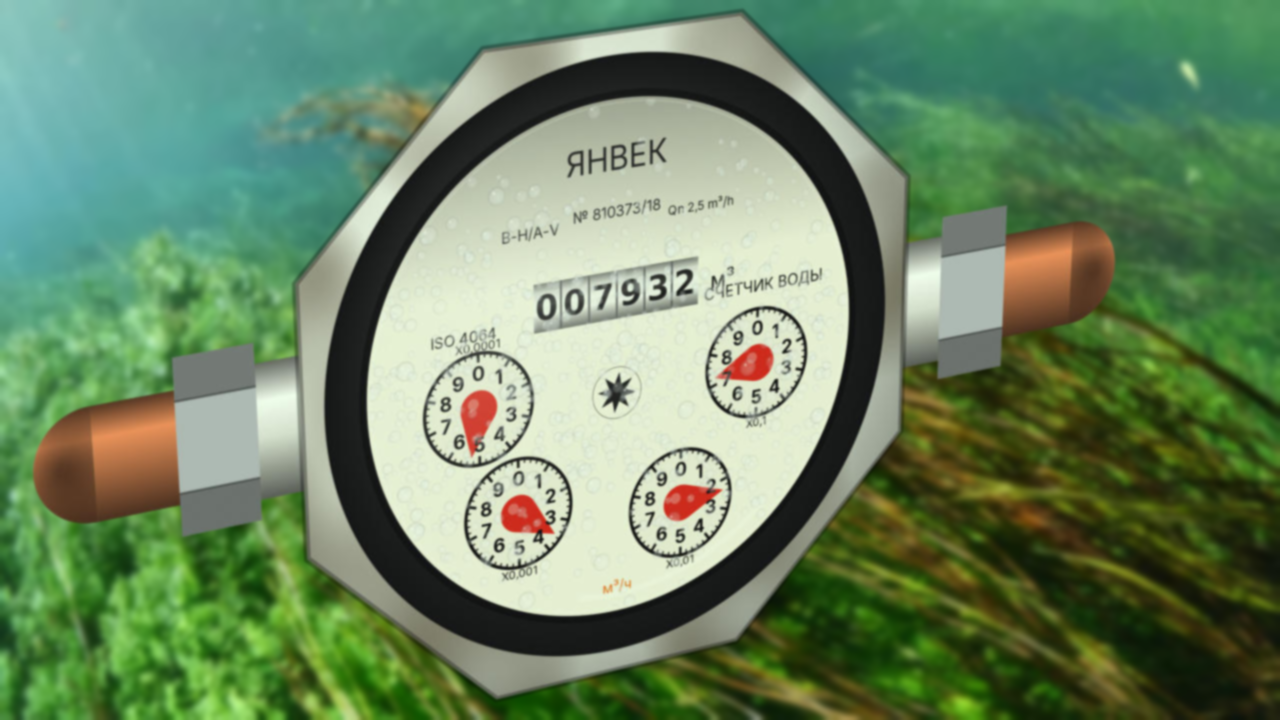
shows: 7932.7235 m³
